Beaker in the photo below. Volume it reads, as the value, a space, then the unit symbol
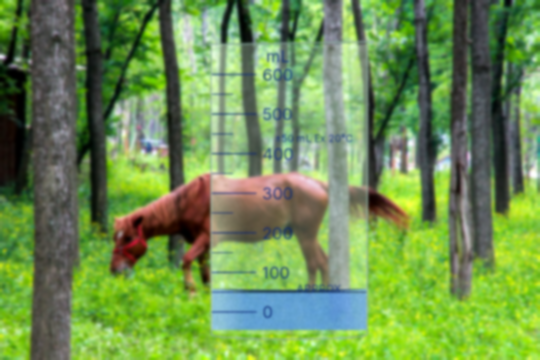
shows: 50 mL
